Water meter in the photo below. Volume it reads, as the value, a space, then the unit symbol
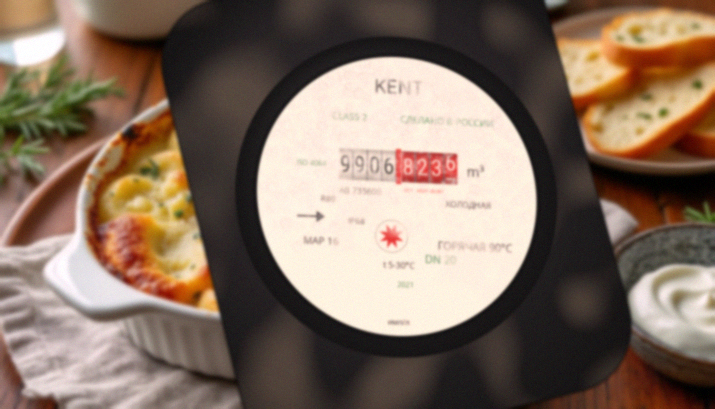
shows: 9906.8236 m³
